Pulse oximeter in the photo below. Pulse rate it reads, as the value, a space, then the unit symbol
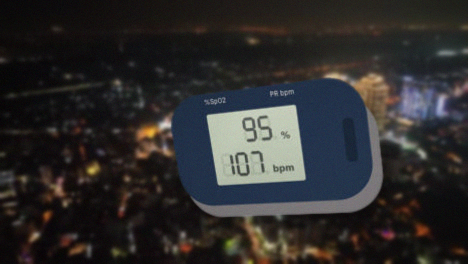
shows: 107 bpm
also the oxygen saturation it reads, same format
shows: 95 %
